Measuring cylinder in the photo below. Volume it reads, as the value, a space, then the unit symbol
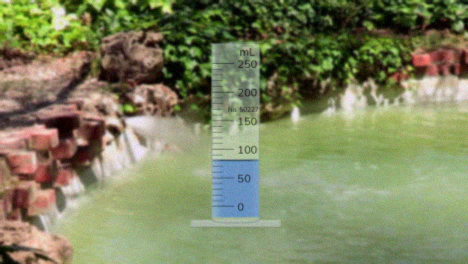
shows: 80 mL
